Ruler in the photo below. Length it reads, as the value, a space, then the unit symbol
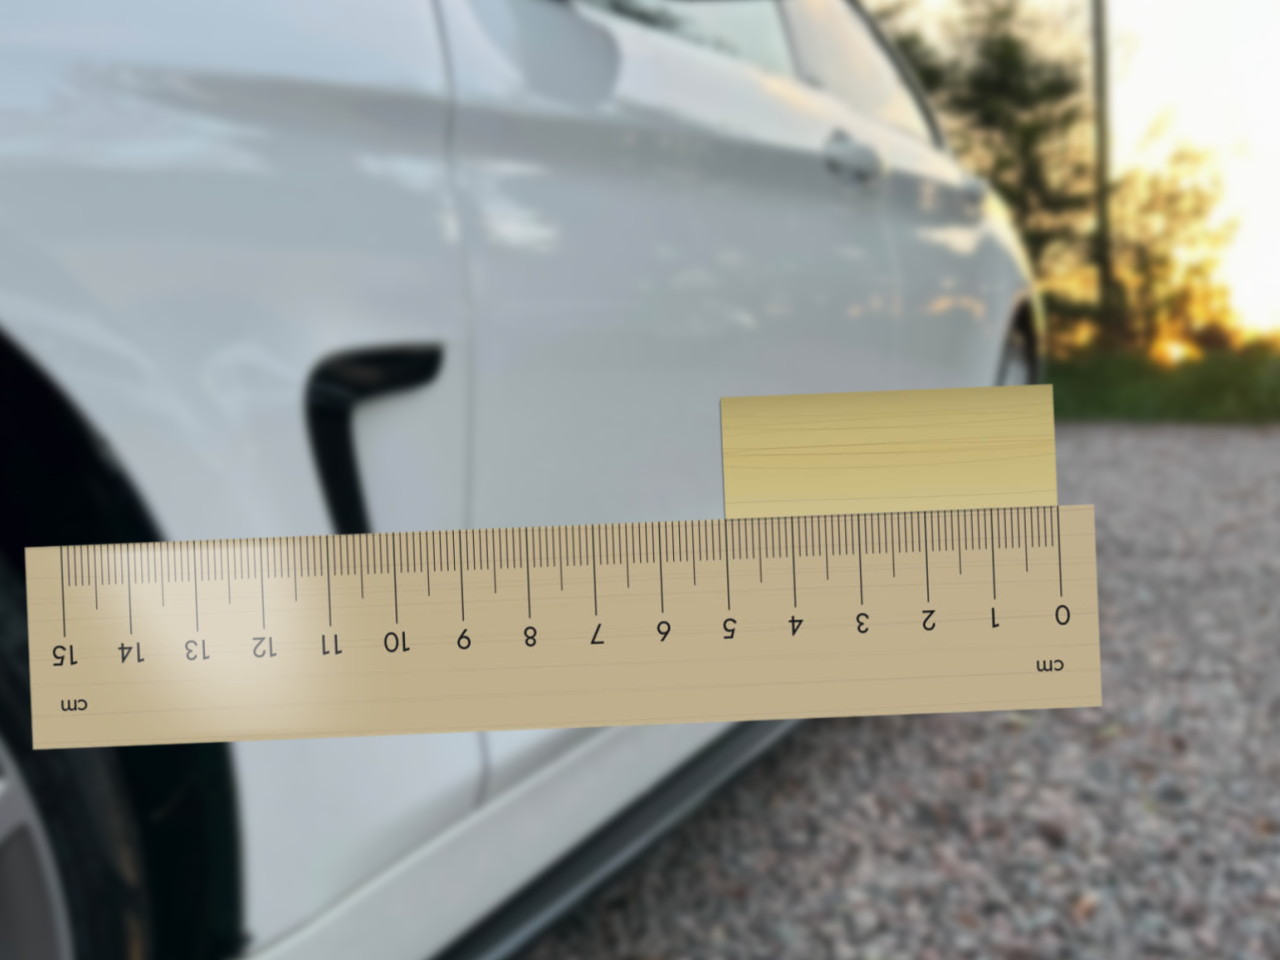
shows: 5 cm
